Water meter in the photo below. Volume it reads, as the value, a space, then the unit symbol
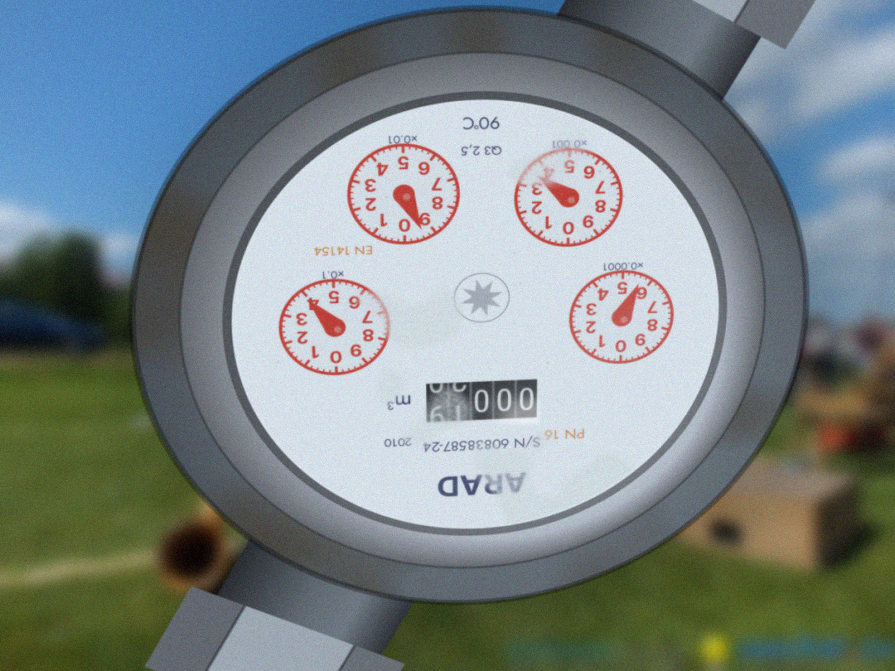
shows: 19.3935 m³
